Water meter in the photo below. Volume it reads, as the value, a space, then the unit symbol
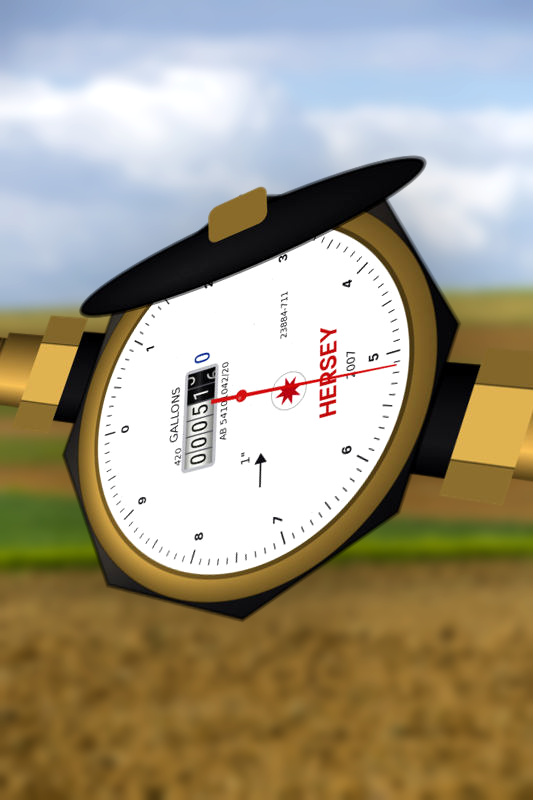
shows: 5155.1 gal
